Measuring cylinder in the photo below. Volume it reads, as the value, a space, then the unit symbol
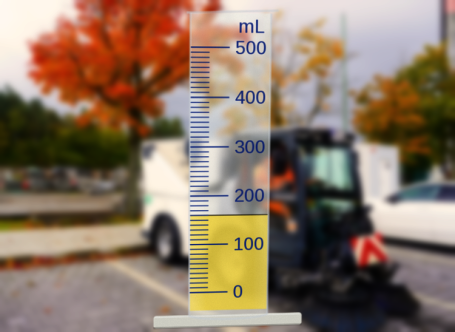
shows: 160 mL
